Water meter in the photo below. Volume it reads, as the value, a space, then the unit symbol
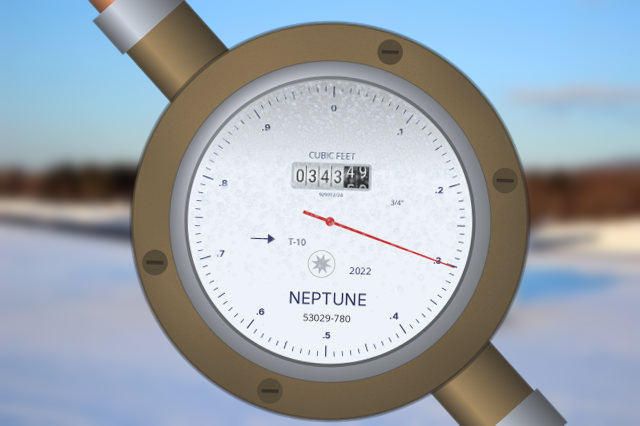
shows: 34349.30 ft³
